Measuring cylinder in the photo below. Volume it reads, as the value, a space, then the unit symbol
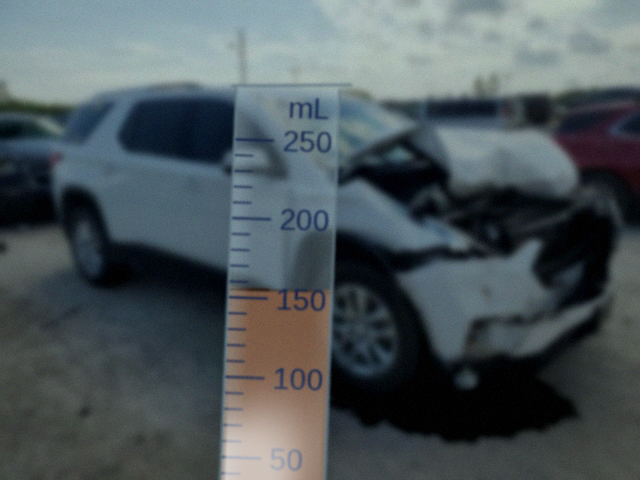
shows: 155 mL
